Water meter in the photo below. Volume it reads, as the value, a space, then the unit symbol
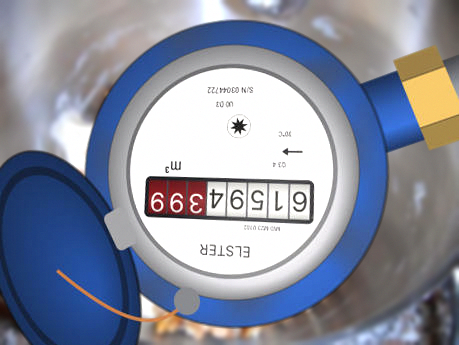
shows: 61594.399 m³
